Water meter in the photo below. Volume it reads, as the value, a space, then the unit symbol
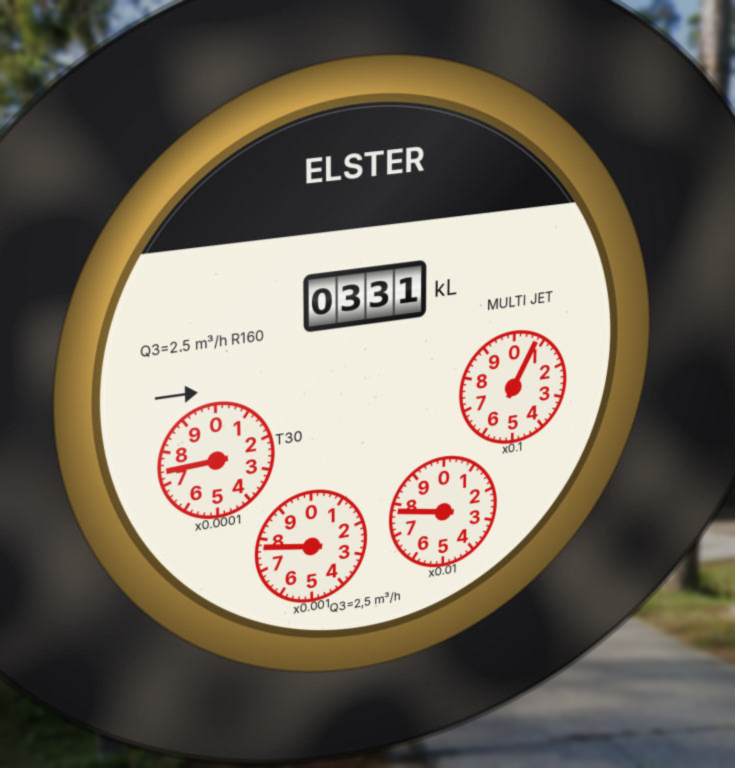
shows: 331.0777 kL
